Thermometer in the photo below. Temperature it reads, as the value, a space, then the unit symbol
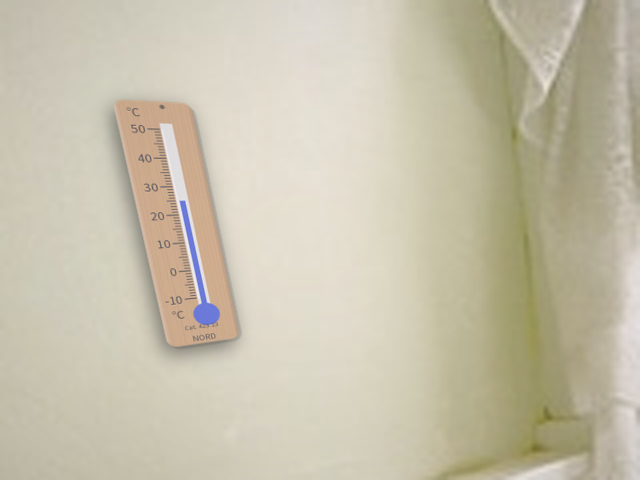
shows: 25 °C
